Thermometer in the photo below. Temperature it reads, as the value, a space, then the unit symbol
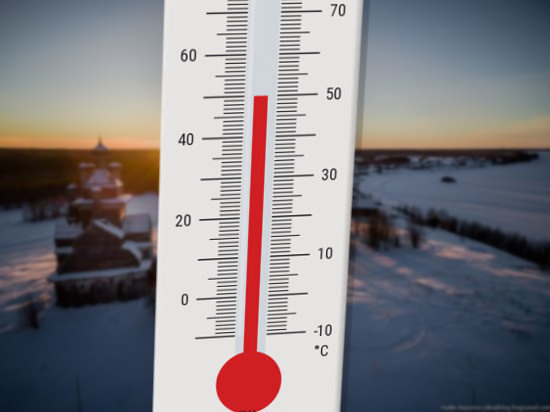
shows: 50 °C
